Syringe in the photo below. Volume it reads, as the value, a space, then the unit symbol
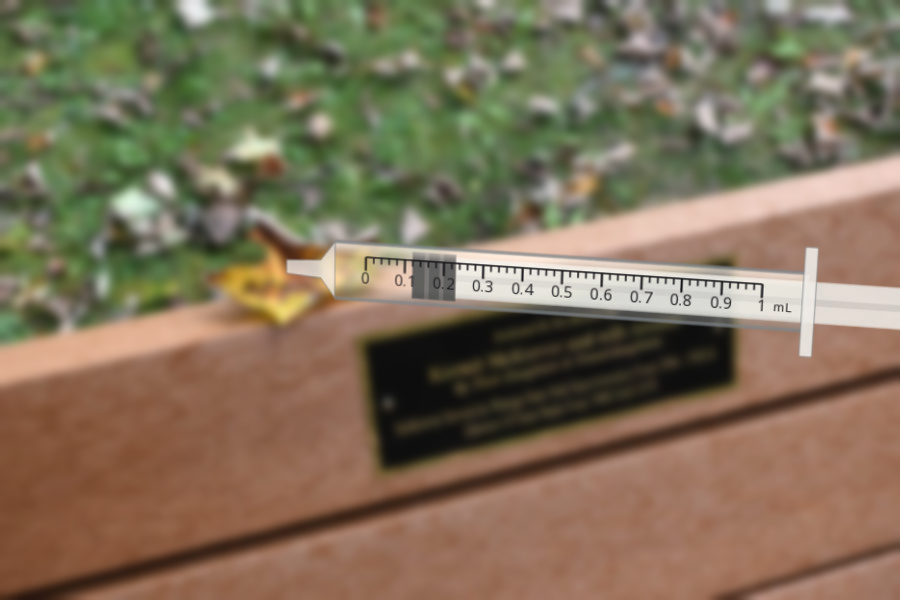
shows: 0.12 mL
